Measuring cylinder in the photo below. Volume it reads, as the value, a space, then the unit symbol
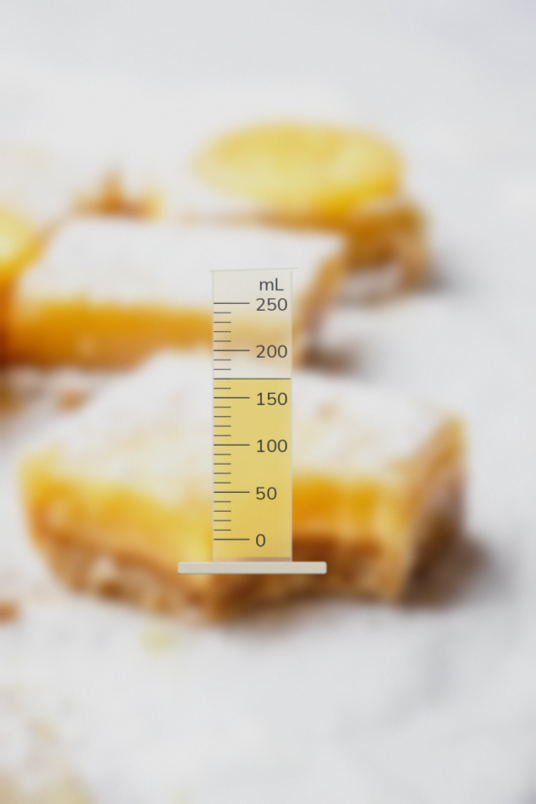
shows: 170 mL
